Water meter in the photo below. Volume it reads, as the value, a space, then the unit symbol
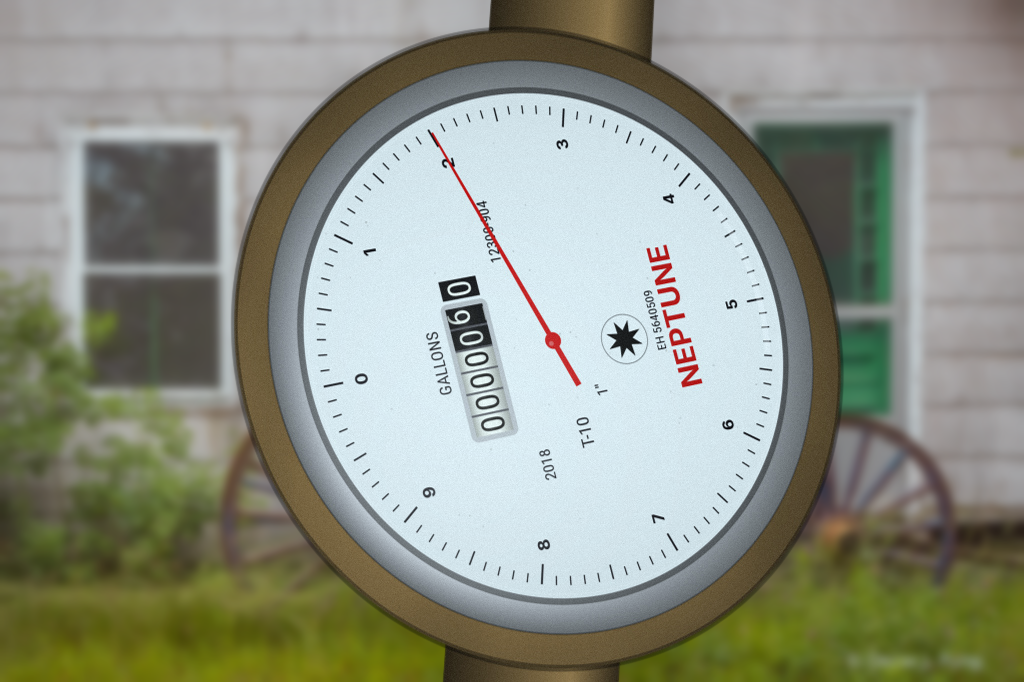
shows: 62.0 gal
